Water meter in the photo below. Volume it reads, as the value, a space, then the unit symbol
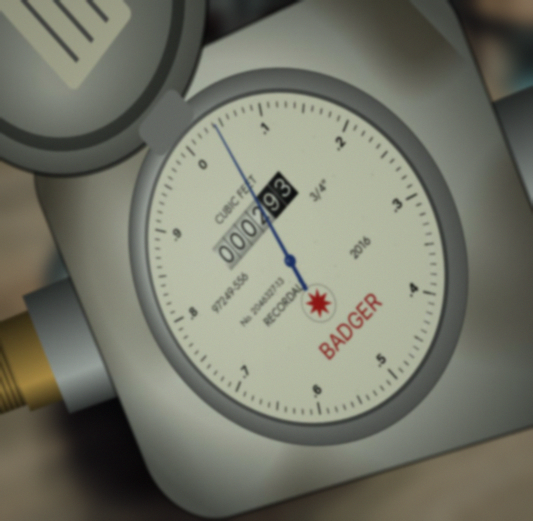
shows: 293.04 ft³
